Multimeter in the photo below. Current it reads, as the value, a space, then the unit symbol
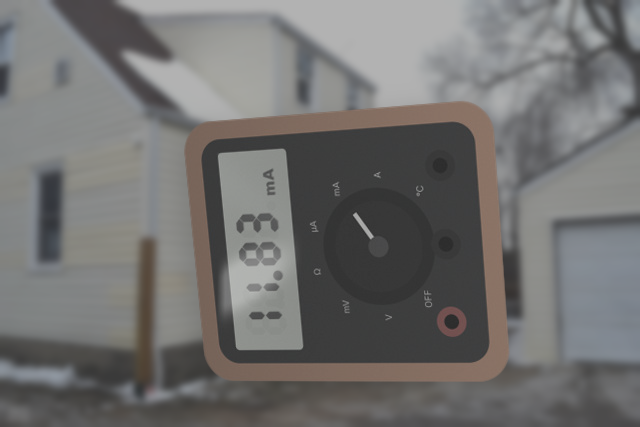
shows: 11.83 mA
